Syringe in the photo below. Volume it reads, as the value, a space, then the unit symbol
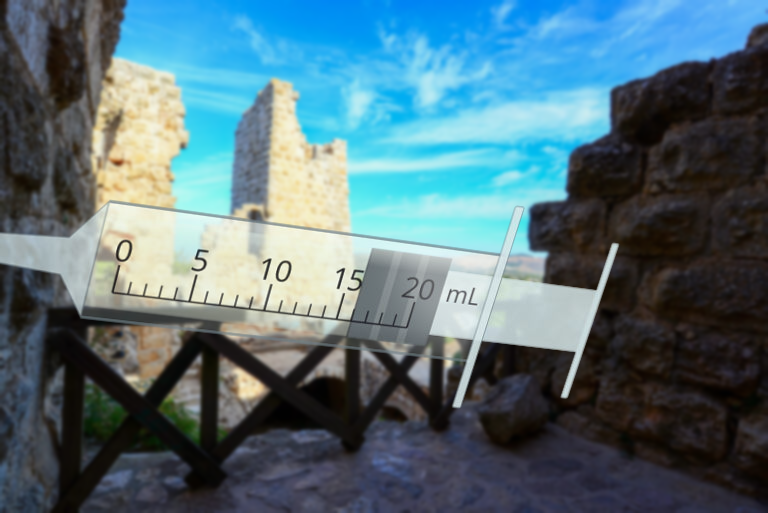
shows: 16 mL
